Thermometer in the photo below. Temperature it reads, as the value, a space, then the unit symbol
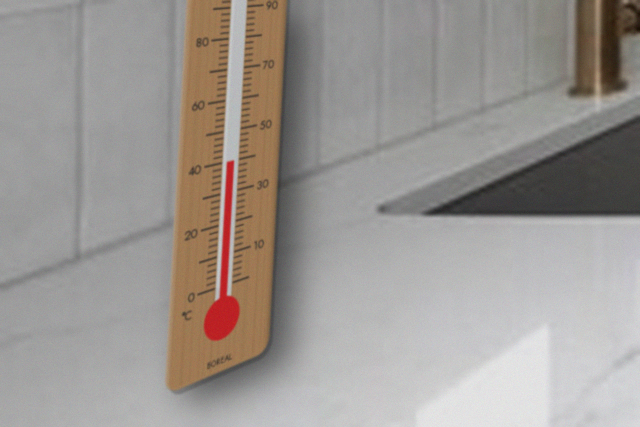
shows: 40 °C
